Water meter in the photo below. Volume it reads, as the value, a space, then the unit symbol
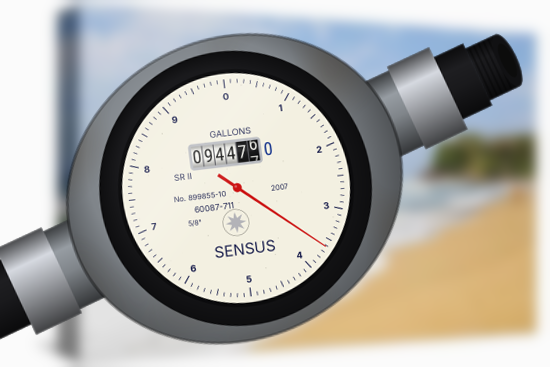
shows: 944763.6 gal
